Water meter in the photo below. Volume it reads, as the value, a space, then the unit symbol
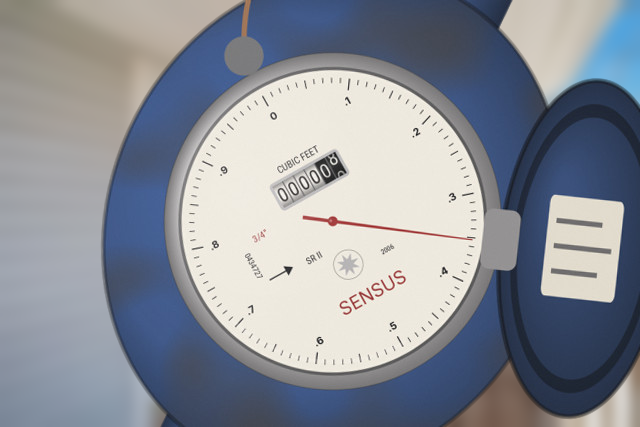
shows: 8.35 ft³
